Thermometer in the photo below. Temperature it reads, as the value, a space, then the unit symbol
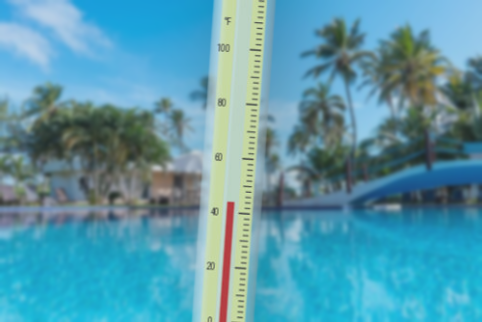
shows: 44 °F
